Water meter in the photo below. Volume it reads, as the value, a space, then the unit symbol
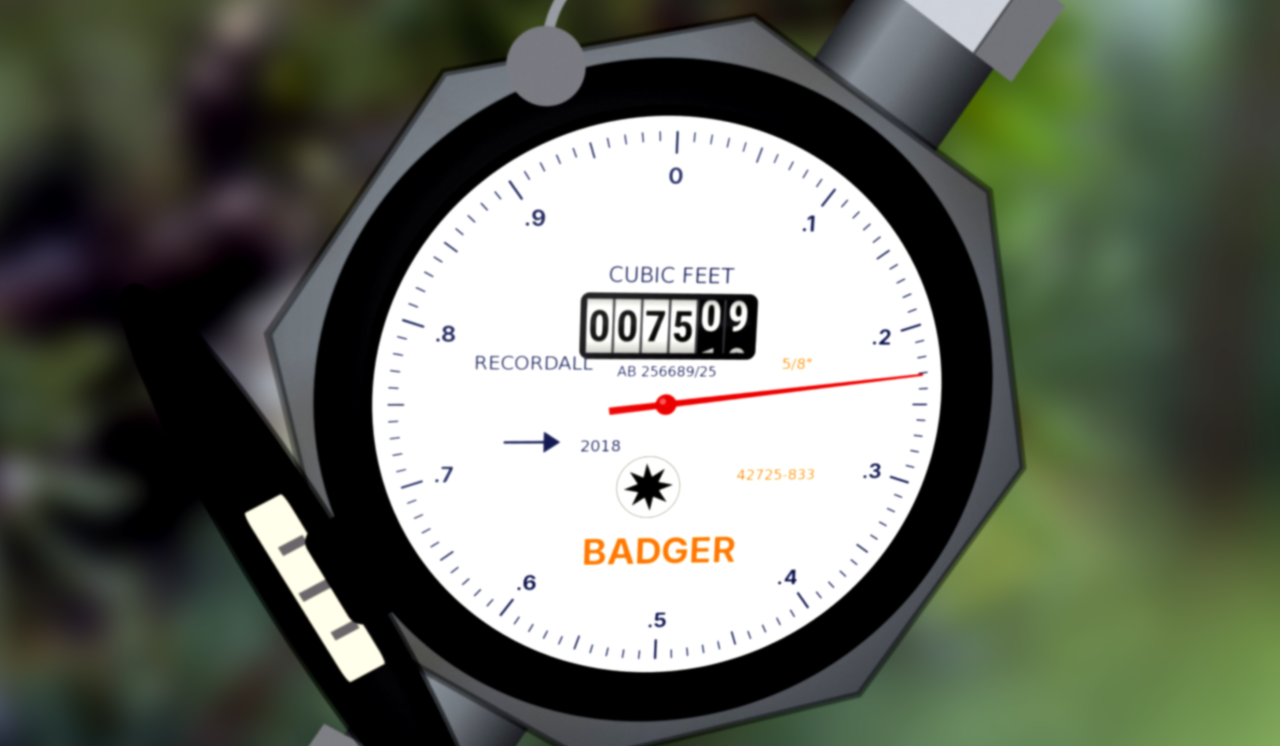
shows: 7509.23 ft³
